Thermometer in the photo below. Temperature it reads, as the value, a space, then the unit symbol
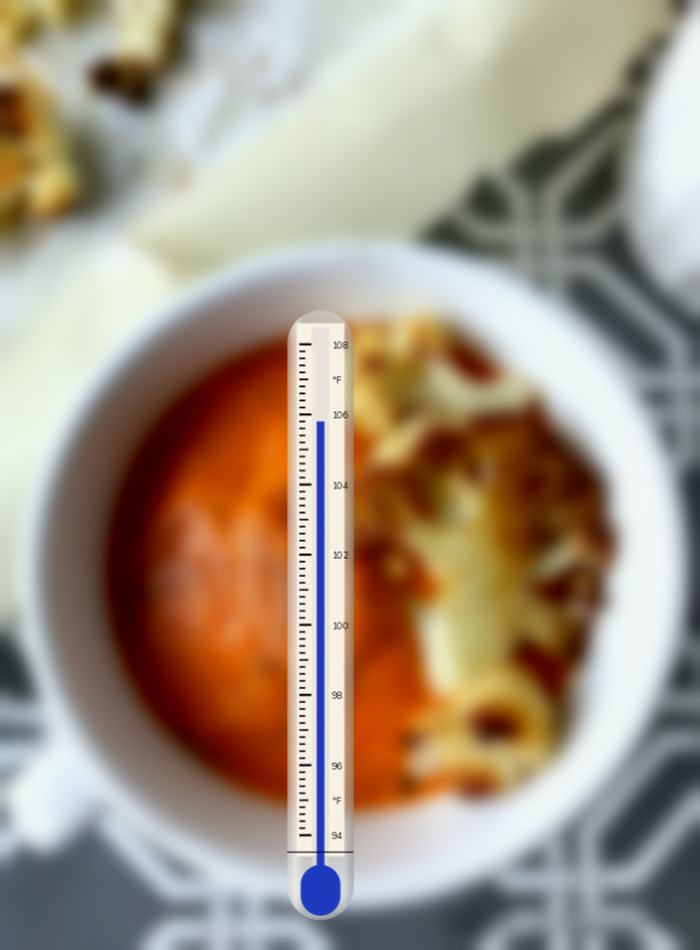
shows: 105.8 °F
